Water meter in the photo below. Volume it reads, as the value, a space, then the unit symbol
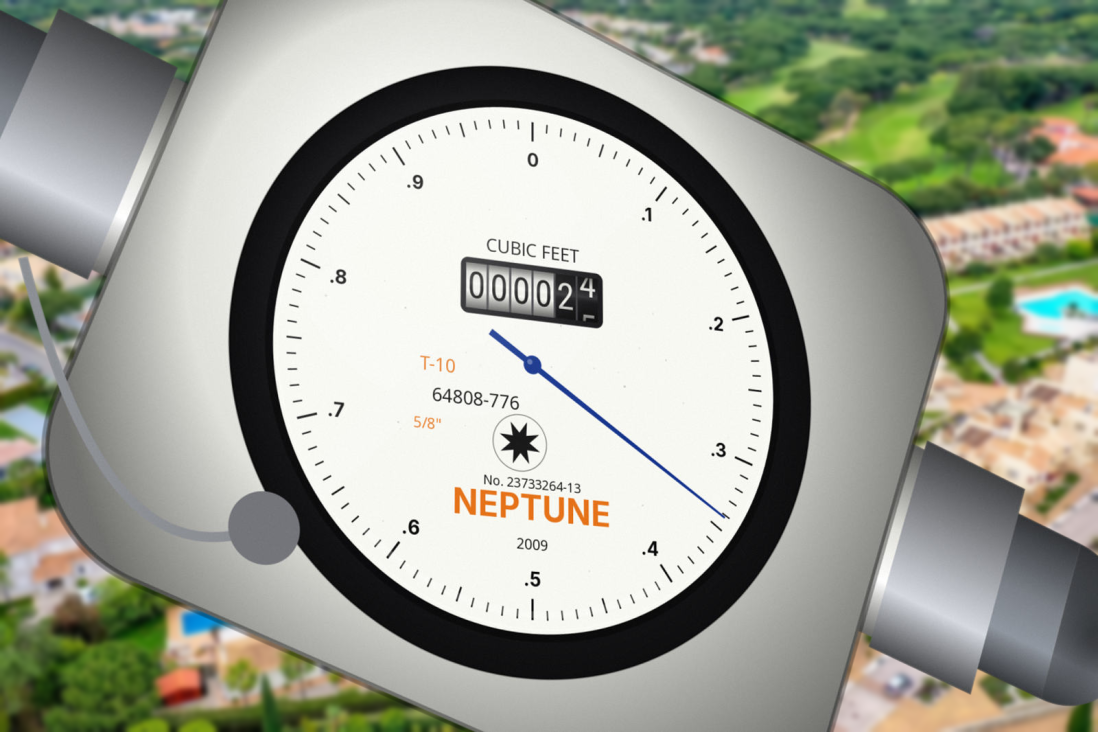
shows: 24.34 ft³
